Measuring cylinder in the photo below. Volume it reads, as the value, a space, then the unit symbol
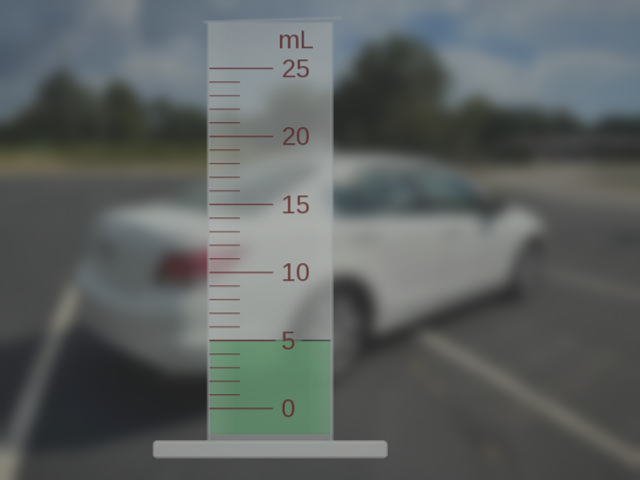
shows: 5 mL
